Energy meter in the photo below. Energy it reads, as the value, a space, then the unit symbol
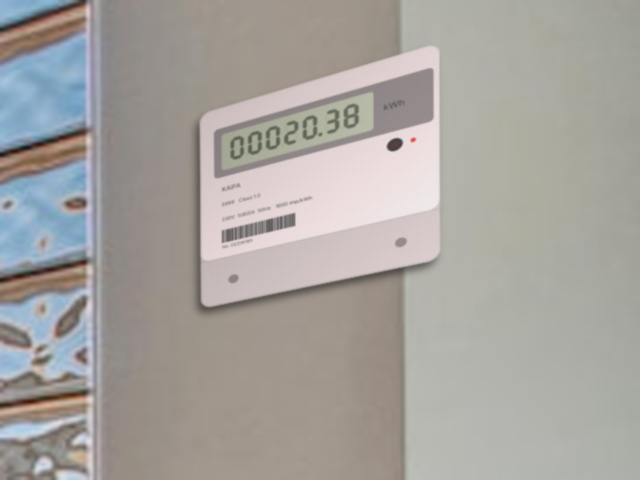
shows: 20.38 kWh
